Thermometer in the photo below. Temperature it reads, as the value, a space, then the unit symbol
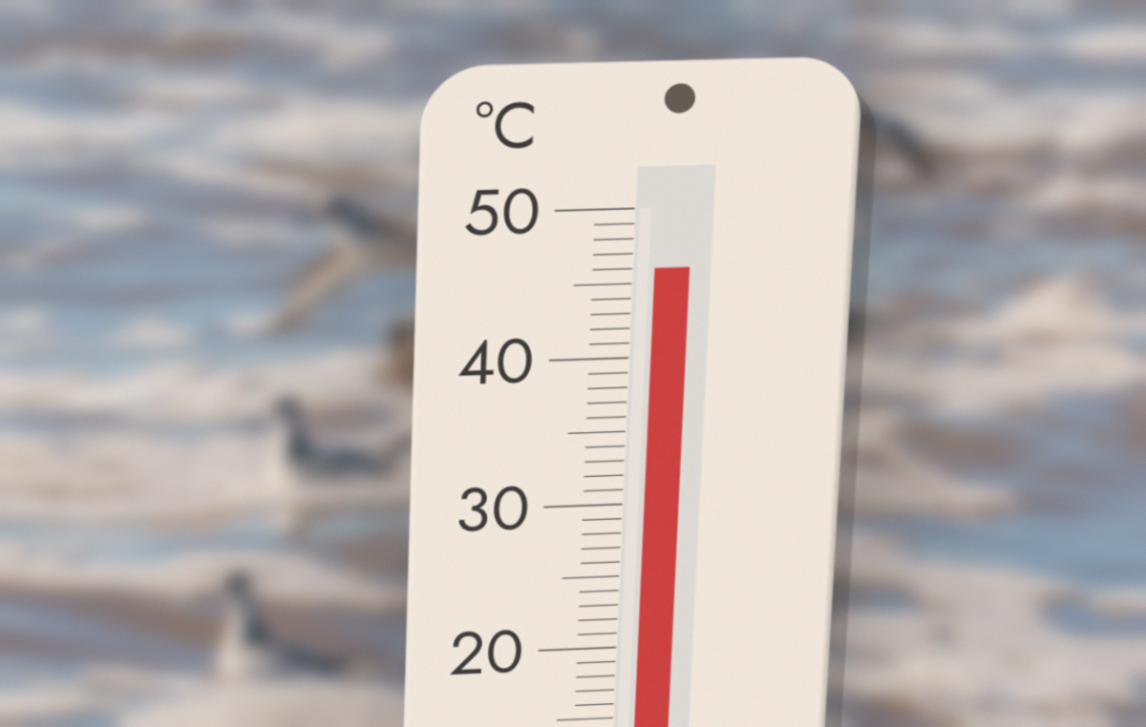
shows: 46 °C
